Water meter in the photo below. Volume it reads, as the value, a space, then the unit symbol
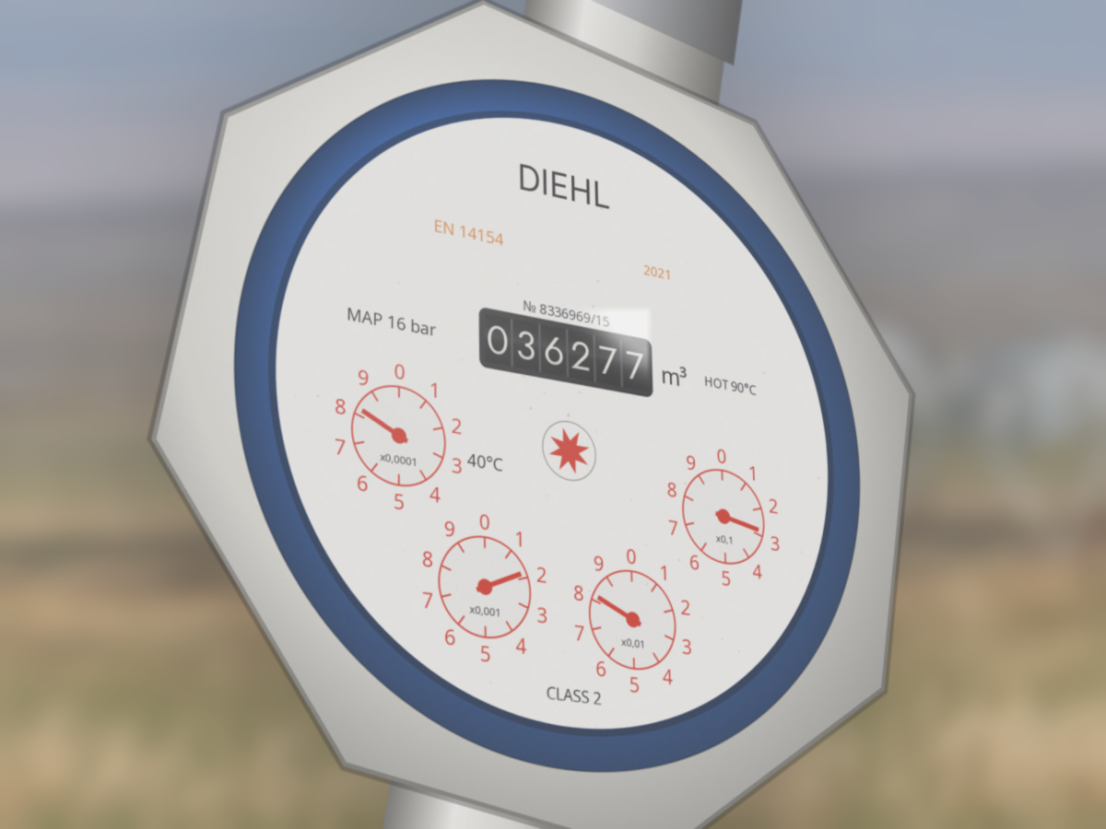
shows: 36277.2818 m³
